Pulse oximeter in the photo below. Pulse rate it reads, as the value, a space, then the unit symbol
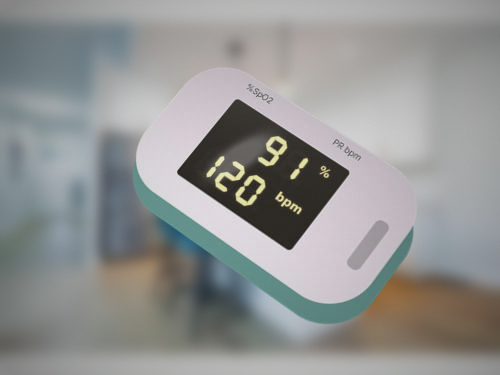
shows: 120 bpm
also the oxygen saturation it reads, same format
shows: 91 %
